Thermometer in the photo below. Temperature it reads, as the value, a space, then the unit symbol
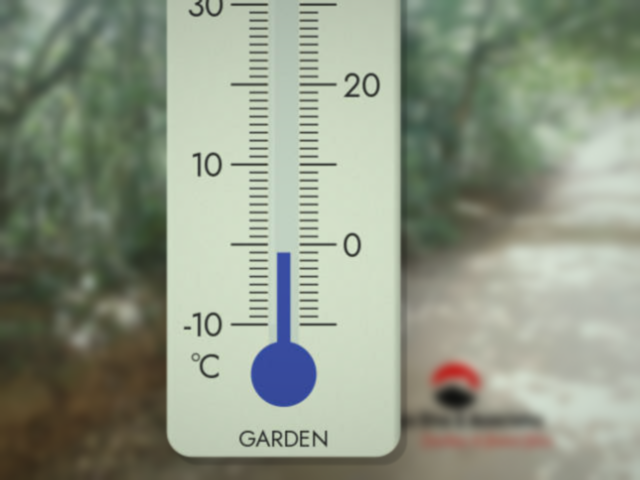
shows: -1 °C
